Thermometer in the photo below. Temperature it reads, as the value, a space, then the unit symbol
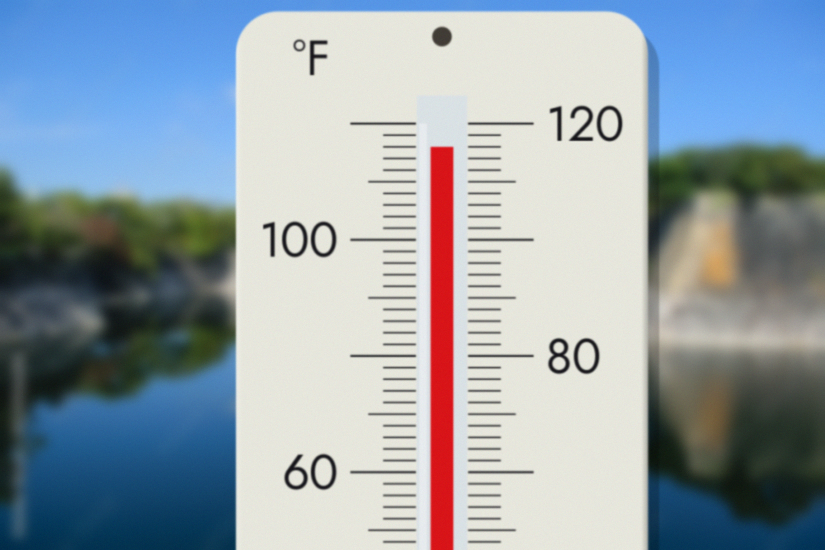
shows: 116 °F
